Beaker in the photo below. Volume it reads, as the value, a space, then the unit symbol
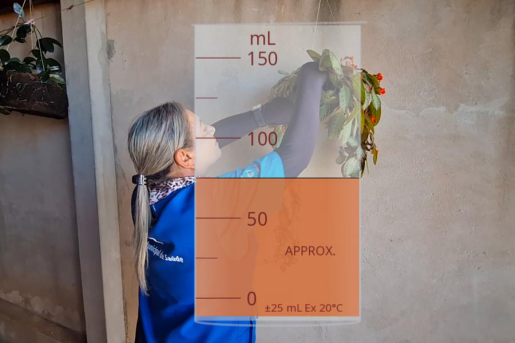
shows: 75 mL
